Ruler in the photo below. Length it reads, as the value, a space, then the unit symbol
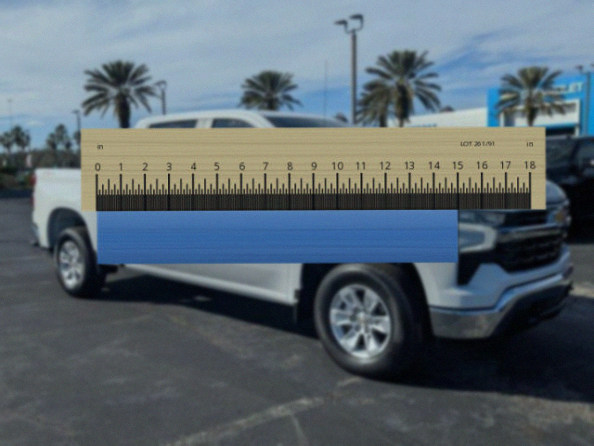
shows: 15 in
